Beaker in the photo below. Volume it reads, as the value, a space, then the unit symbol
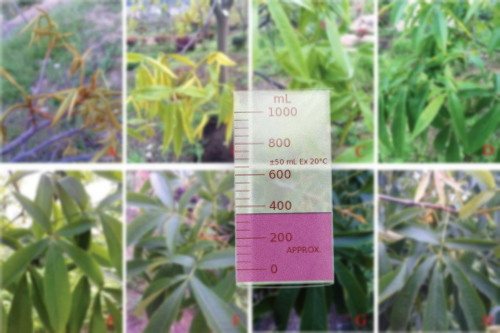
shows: 350 mL
